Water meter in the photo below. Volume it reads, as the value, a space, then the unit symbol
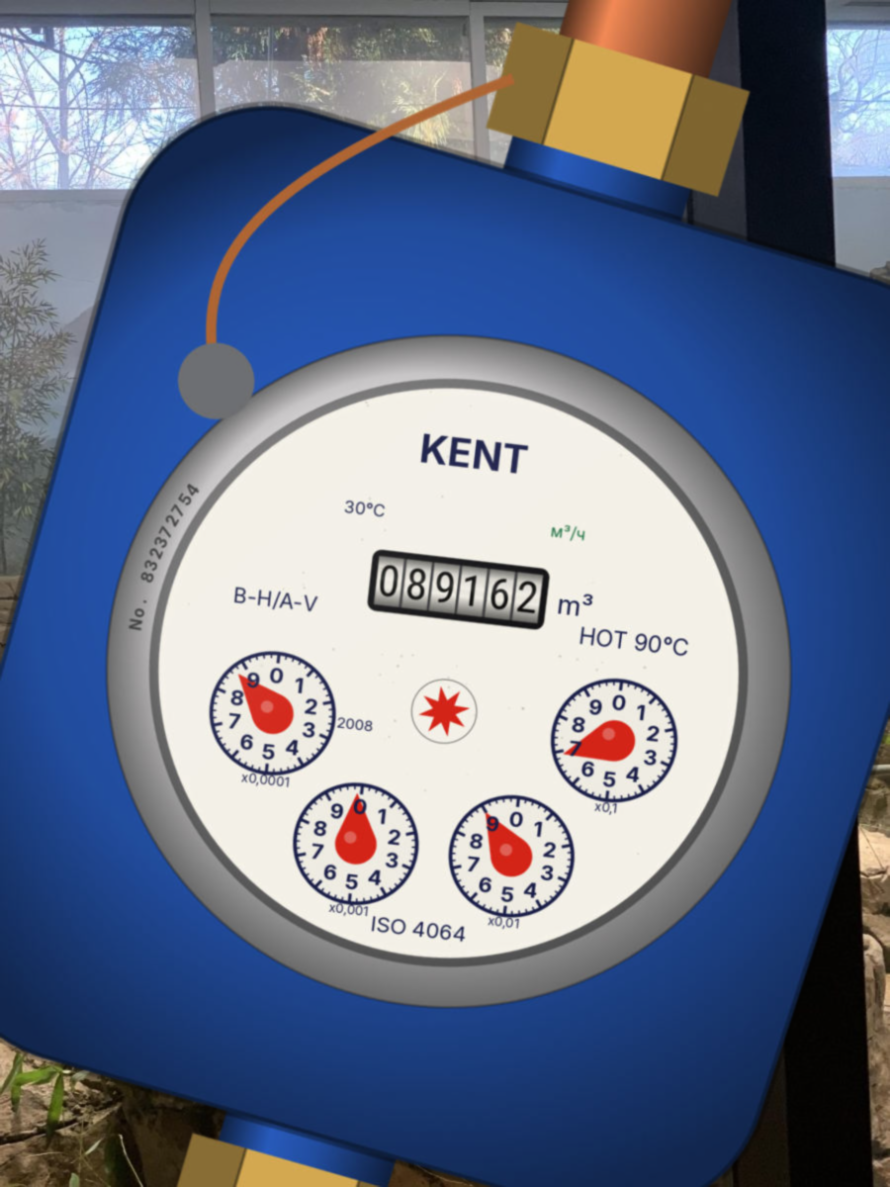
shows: 89162.6898 m³
